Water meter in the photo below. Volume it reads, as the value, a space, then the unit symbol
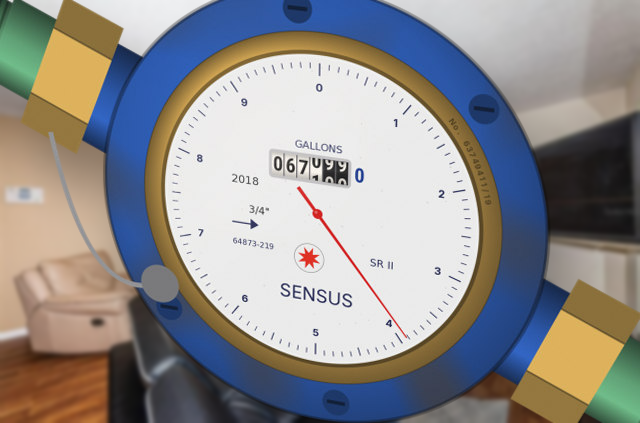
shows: 670993.9 gal
